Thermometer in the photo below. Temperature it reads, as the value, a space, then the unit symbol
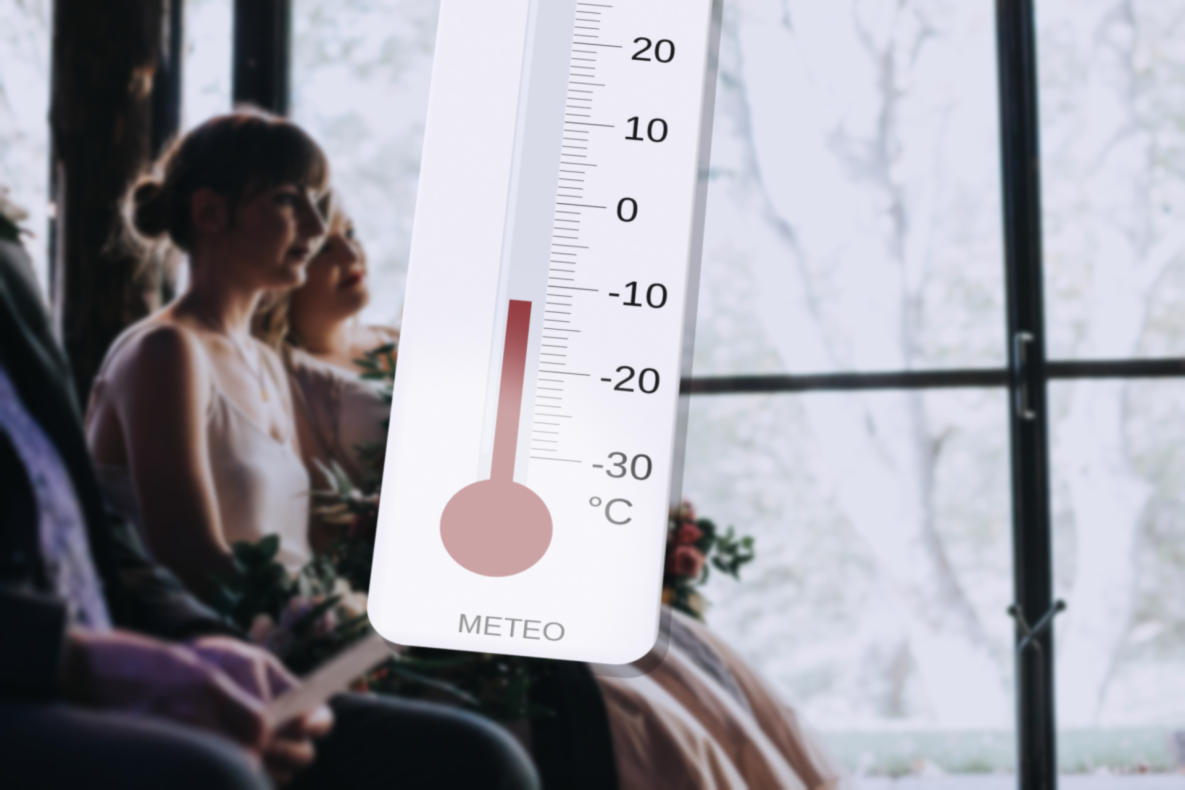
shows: -12 °C
